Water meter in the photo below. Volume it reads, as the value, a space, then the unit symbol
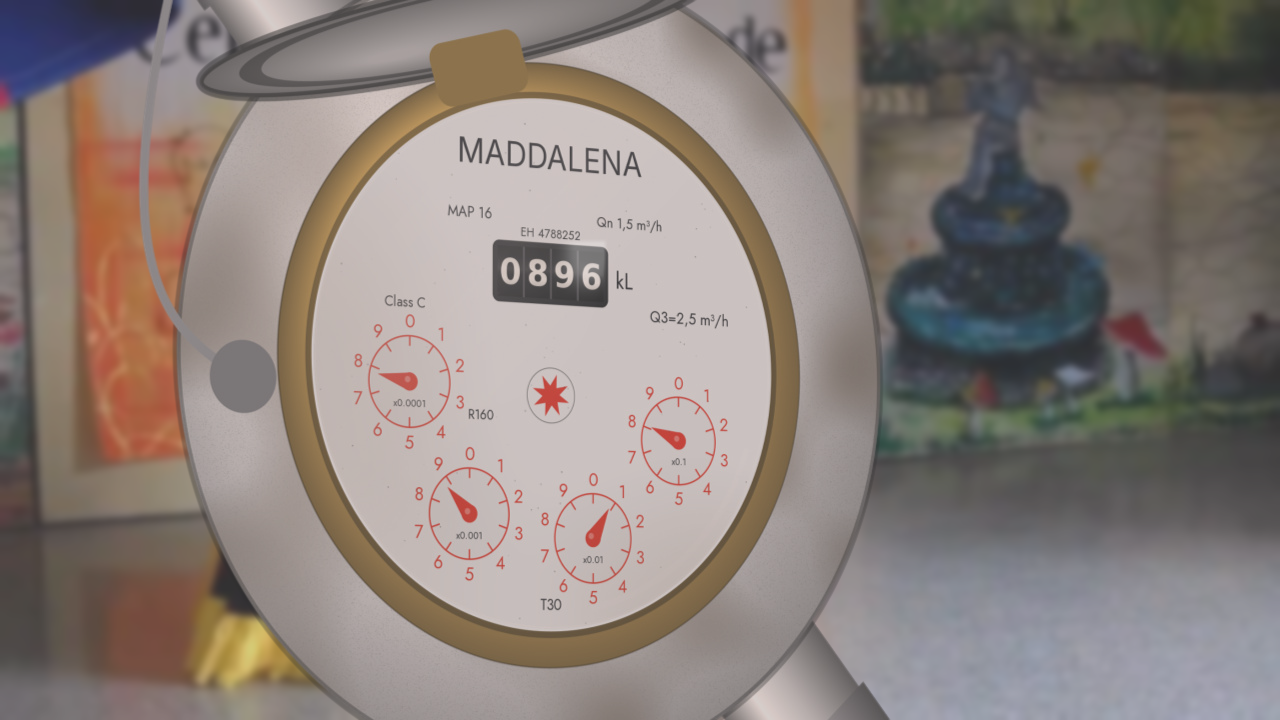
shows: 896.8087 kL
